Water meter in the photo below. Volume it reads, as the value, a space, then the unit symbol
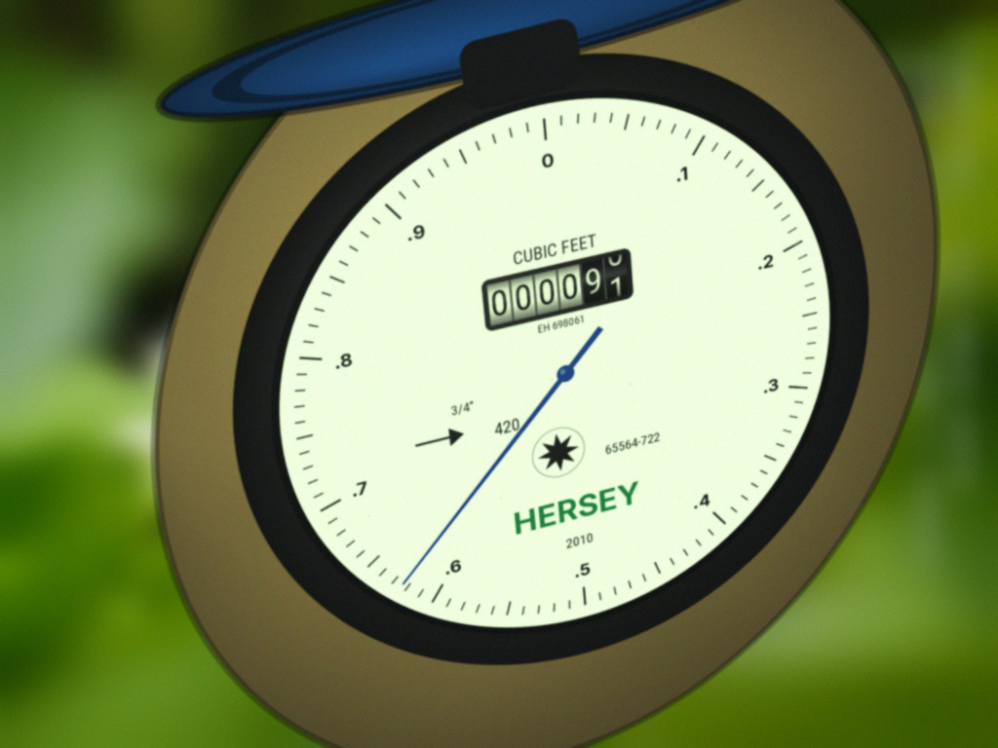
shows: 90.62 ft³
